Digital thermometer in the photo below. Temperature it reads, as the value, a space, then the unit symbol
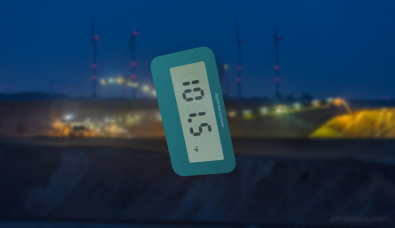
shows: 101.5 °F
